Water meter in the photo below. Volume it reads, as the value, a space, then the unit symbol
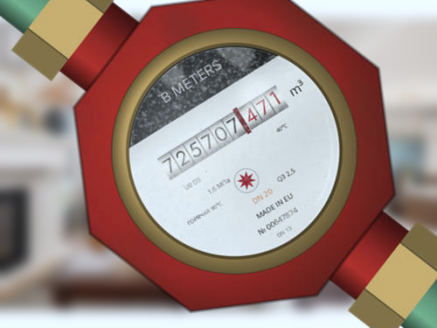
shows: 725707.471 m³
